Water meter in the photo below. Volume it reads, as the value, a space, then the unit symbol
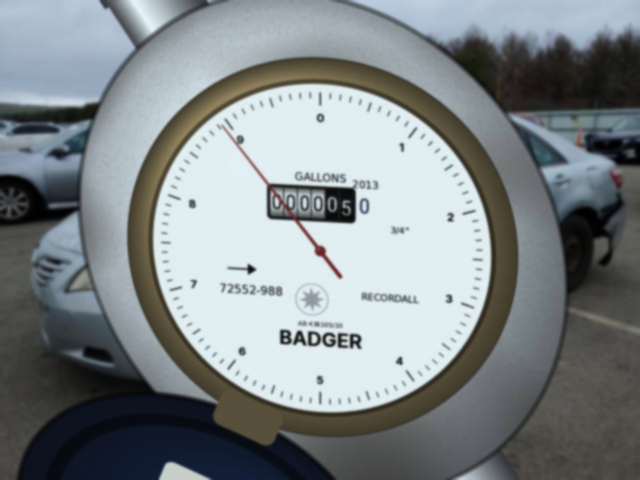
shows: 48.9 gal
